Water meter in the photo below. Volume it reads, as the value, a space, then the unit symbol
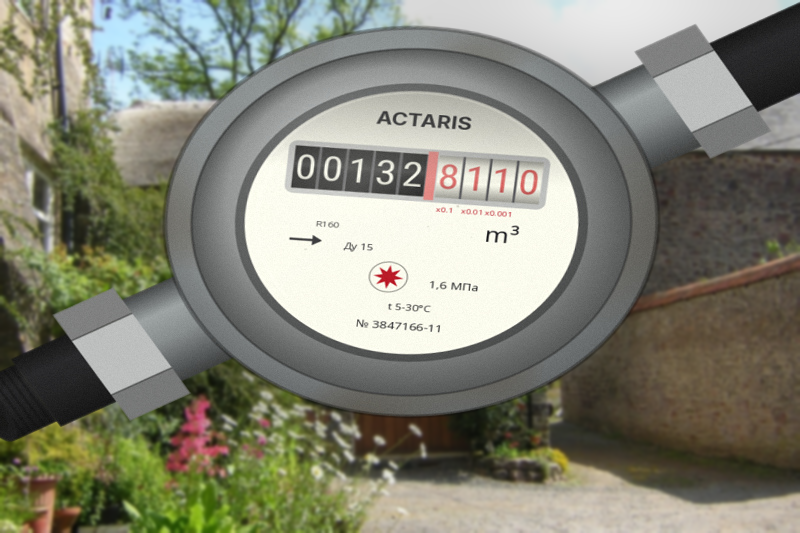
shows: 132.8110 m³
